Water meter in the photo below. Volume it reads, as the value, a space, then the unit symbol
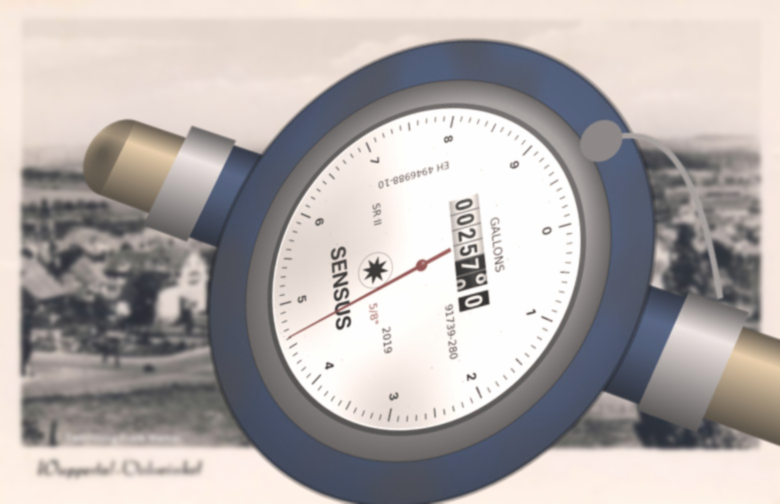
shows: 25784.6 gal
